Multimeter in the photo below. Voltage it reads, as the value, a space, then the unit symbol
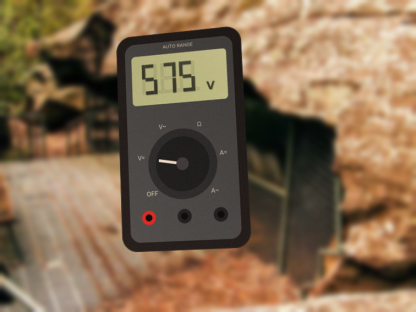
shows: 575 V
